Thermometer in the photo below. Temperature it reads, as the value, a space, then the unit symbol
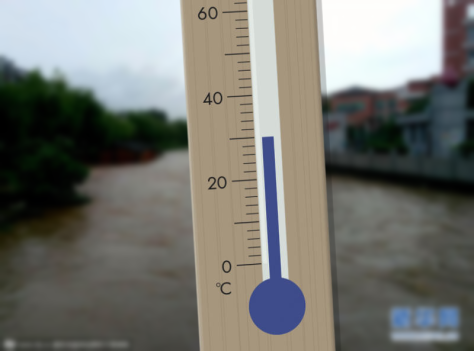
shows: 30 °C
